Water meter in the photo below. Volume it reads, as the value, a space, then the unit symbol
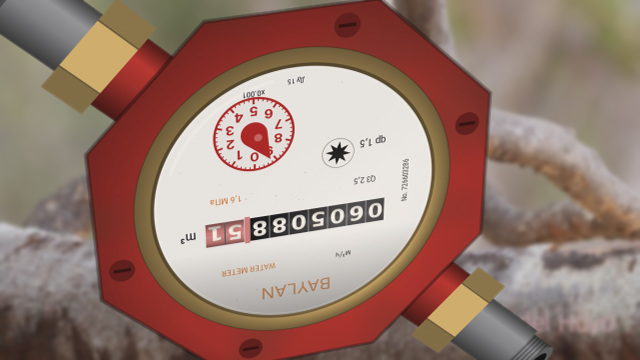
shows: 605088.509 m³
